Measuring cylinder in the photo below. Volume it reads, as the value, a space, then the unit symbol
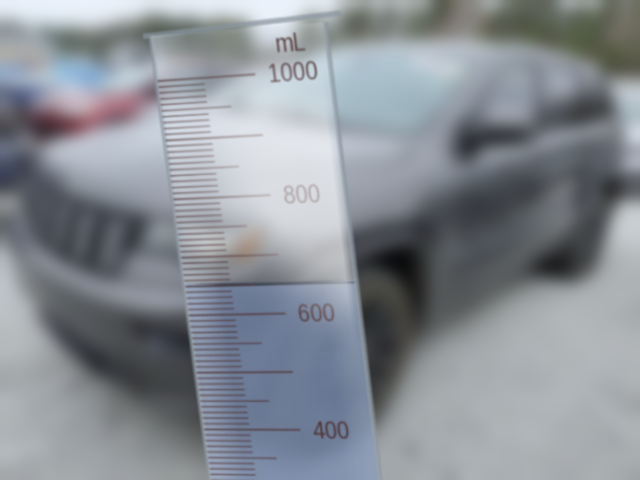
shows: 650 mL
